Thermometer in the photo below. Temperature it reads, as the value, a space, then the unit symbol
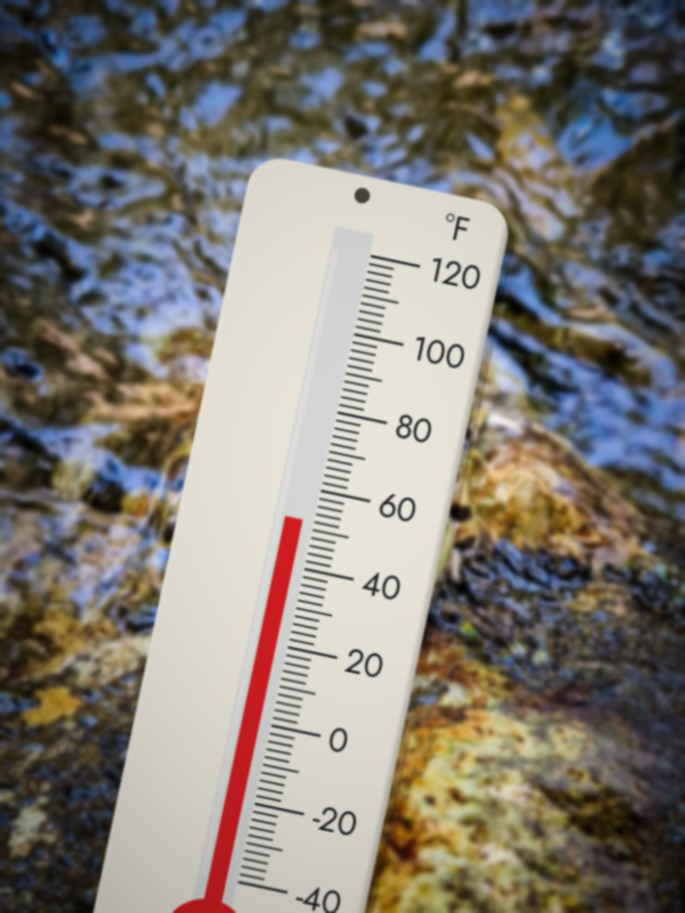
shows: 52 °F
